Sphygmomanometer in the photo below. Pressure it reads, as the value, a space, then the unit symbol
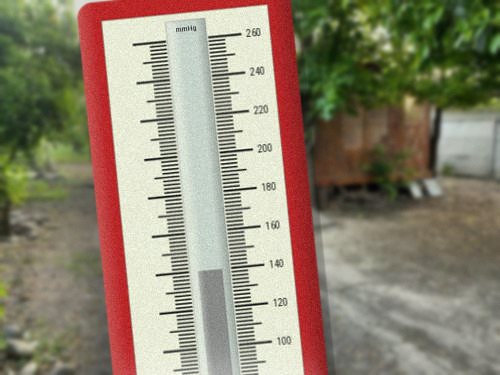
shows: 140 mmHg
